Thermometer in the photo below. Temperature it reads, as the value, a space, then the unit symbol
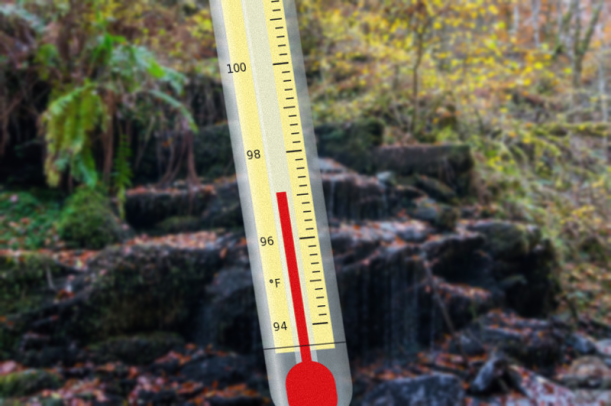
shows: 97.1 °F
